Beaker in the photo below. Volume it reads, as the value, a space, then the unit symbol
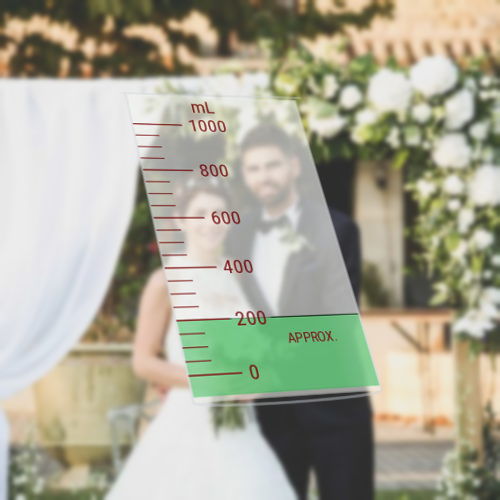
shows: 200 mL
